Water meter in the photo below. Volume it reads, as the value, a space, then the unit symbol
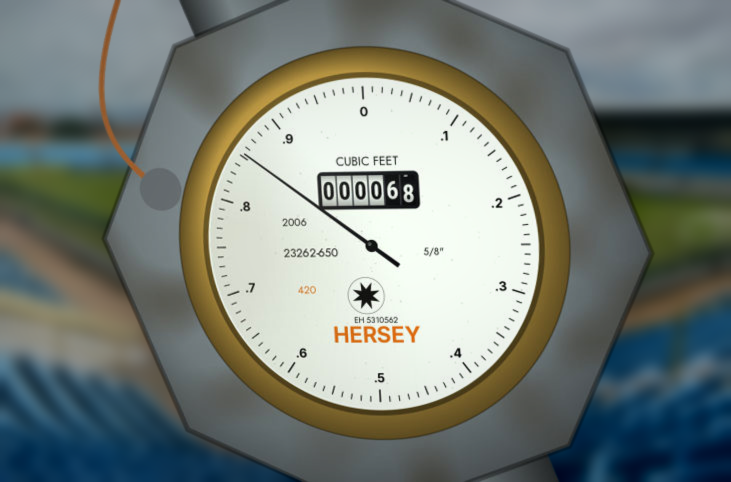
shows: 67.85 ft³
